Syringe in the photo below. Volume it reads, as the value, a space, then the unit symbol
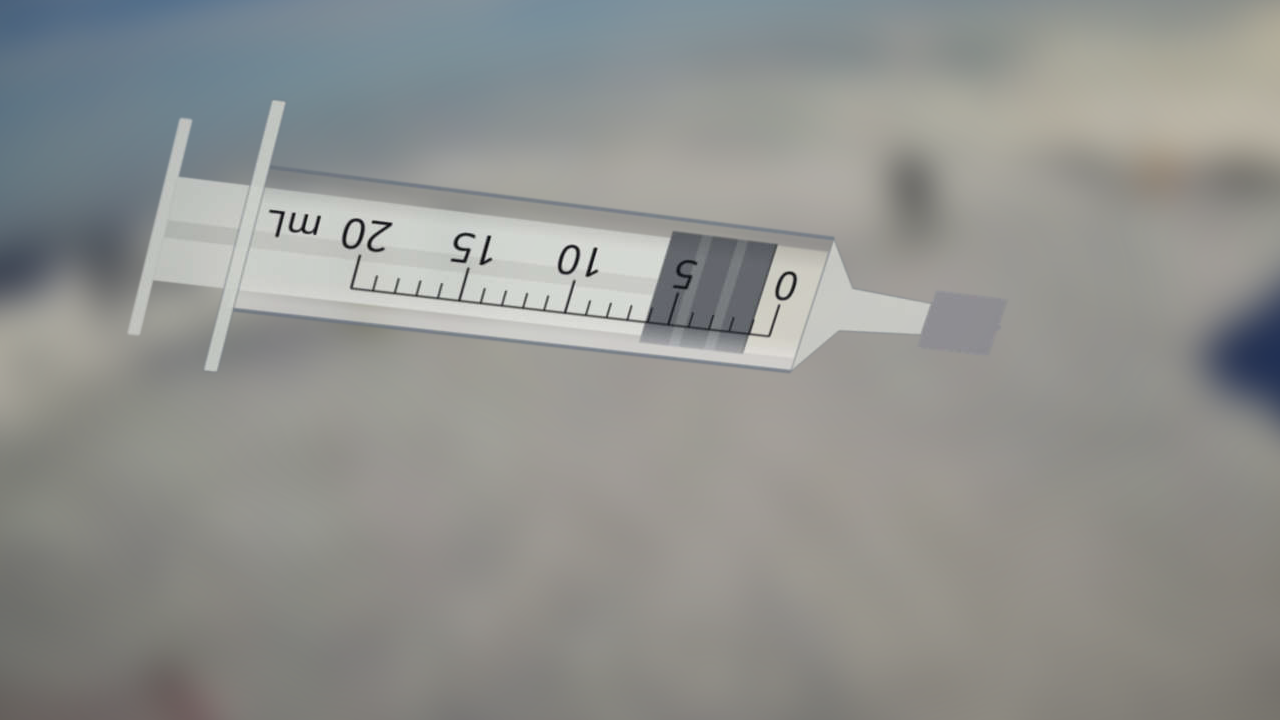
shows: 1 mL
